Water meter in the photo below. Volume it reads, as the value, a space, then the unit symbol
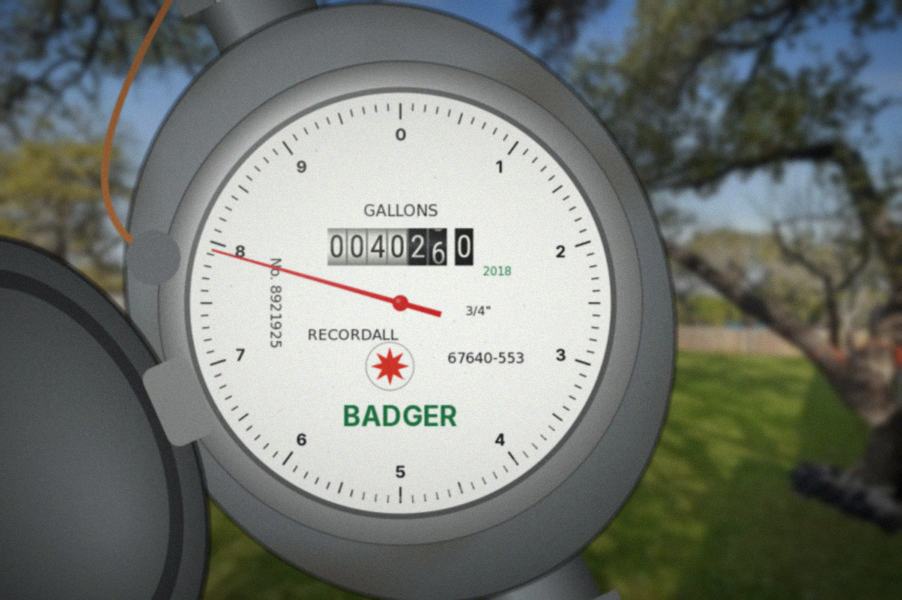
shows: 40257.9 gal
